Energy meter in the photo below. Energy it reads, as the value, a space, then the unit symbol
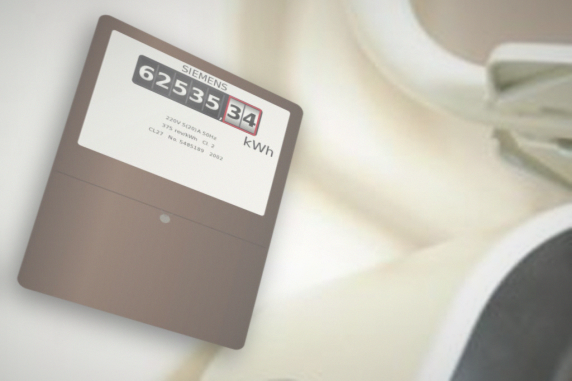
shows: 62535.34 kWh
